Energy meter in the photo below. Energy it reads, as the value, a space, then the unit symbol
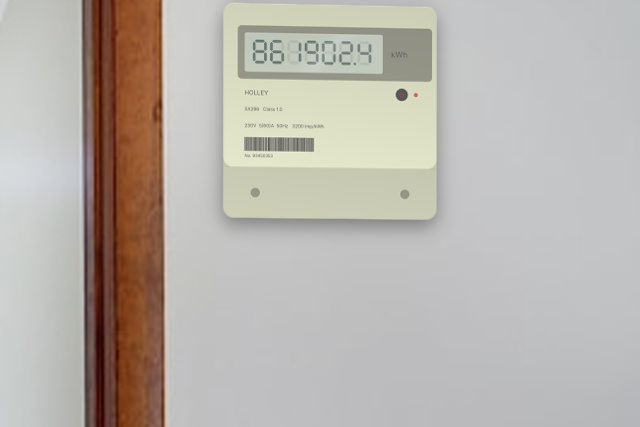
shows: 861902.4 kWh
